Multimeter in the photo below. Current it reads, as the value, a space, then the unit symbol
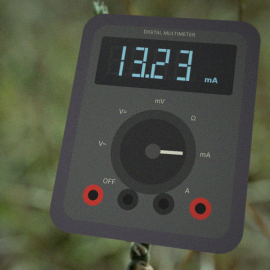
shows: 13.23 mA
